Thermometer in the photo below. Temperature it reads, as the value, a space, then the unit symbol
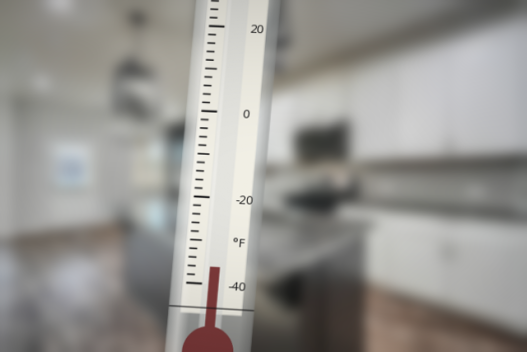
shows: -36 °F
